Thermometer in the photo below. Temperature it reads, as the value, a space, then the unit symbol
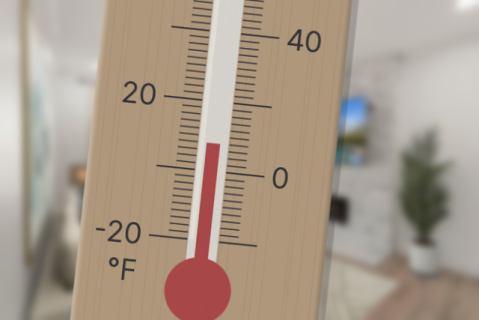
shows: 8 °F
